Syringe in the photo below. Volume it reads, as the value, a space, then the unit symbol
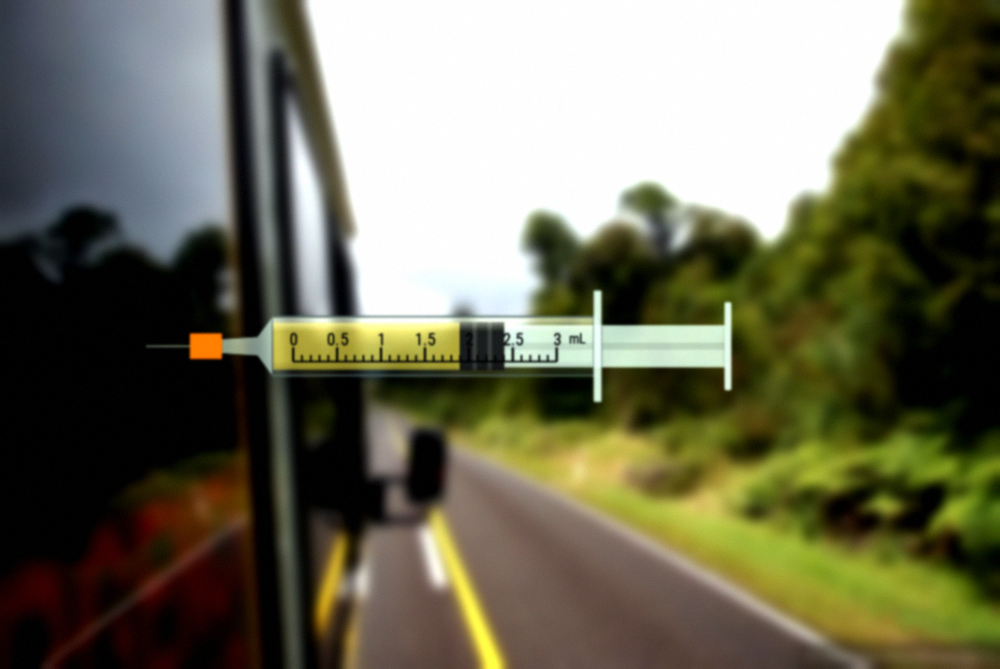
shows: 1.9 mL
